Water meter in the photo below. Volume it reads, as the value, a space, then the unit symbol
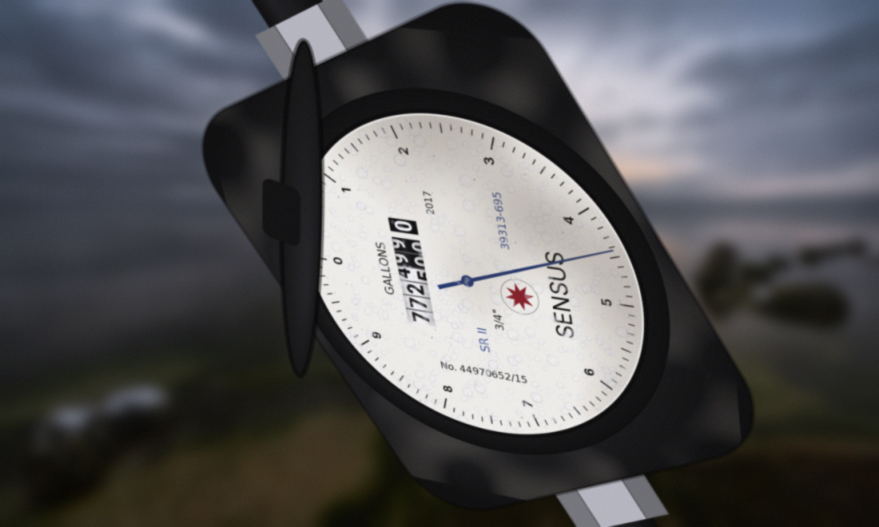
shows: 7724994.4 gal
